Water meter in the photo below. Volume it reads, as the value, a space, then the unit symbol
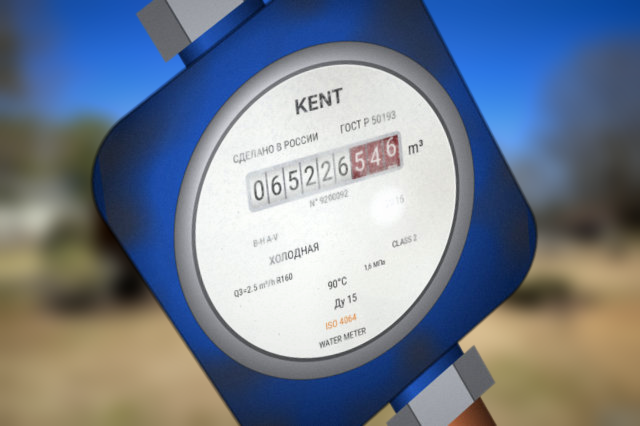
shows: 65226.546 m³
